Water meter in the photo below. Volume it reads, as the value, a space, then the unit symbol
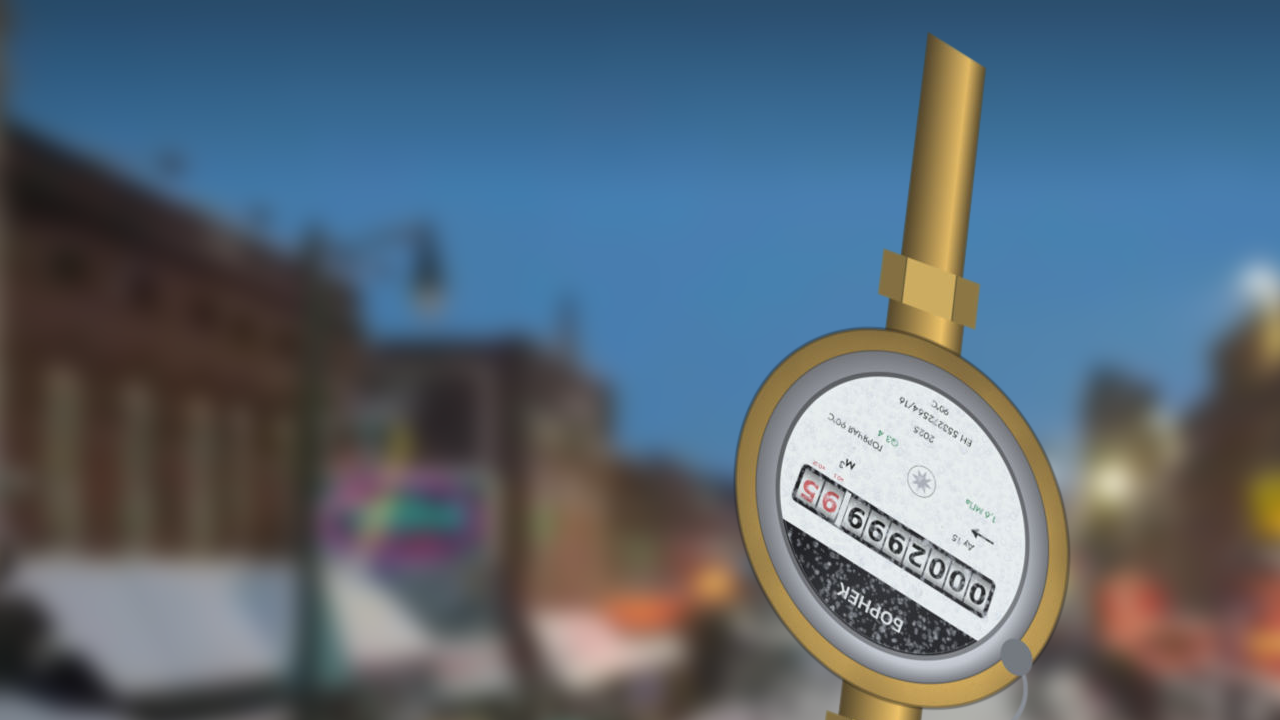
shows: 2999.95 m³
